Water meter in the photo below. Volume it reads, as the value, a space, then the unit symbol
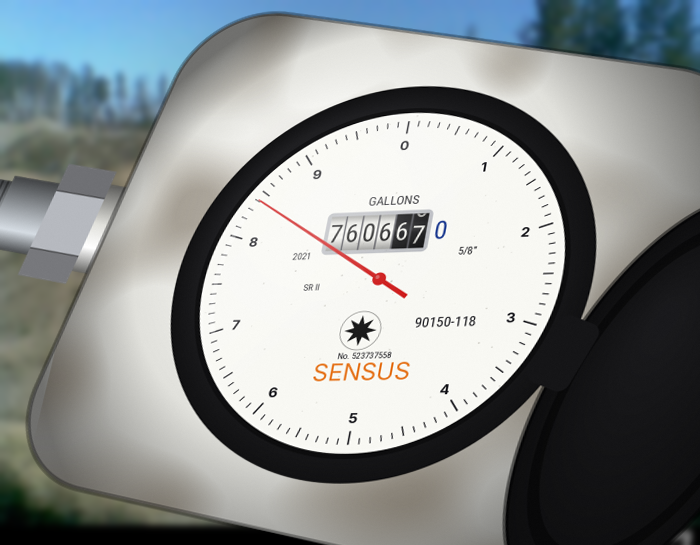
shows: 7606668.4 gal
